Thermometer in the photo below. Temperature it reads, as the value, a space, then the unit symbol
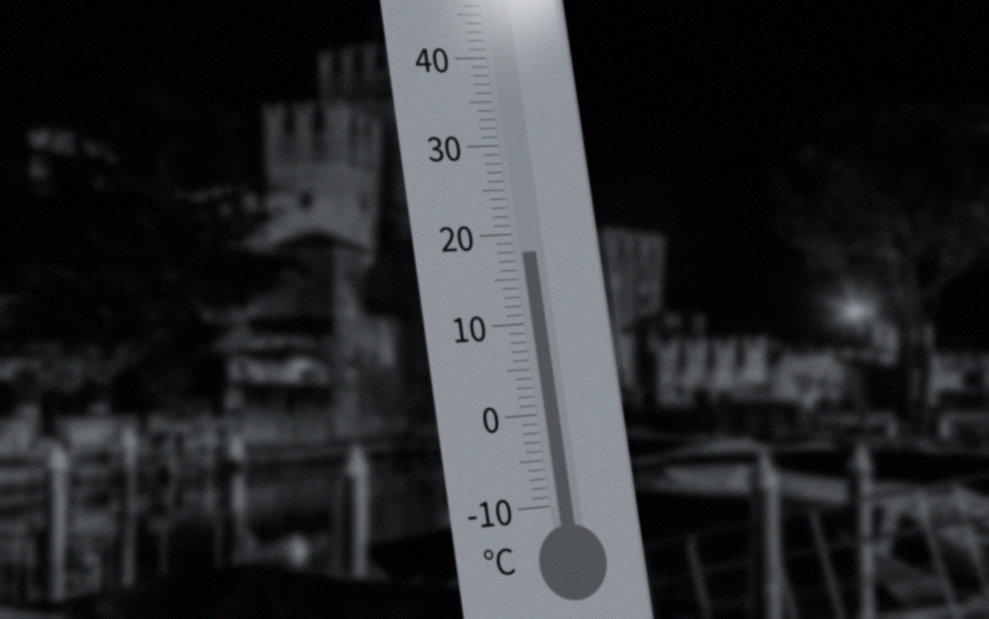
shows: 18 °C
